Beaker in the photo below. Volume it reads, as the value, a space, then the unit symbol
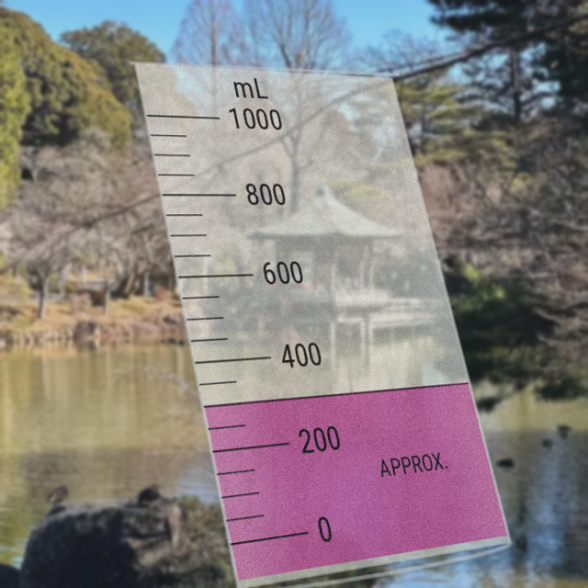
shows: 300 mL
